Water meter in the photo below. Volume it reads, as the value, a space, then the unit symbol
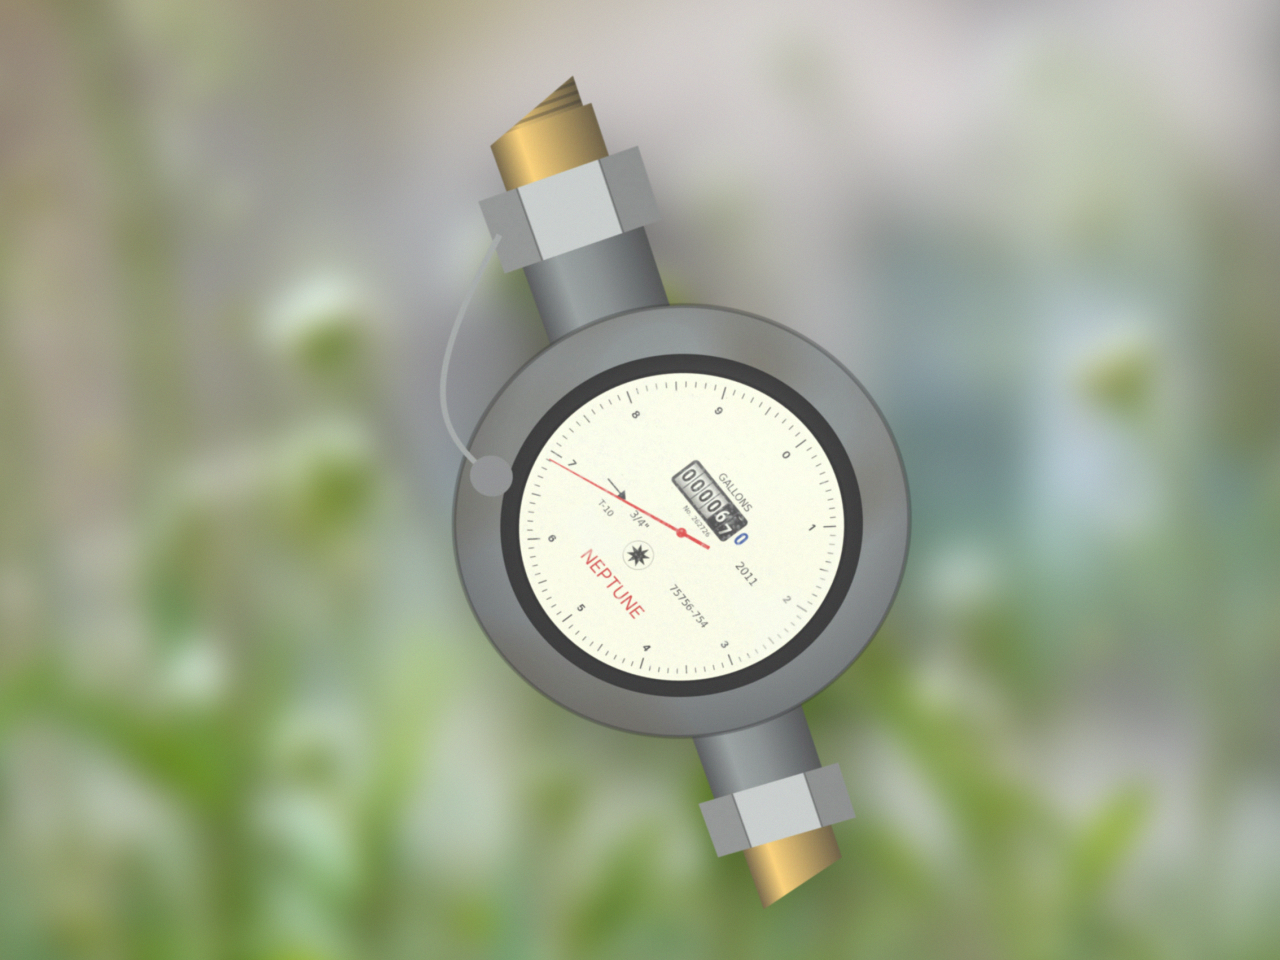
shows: 666.9 gal
